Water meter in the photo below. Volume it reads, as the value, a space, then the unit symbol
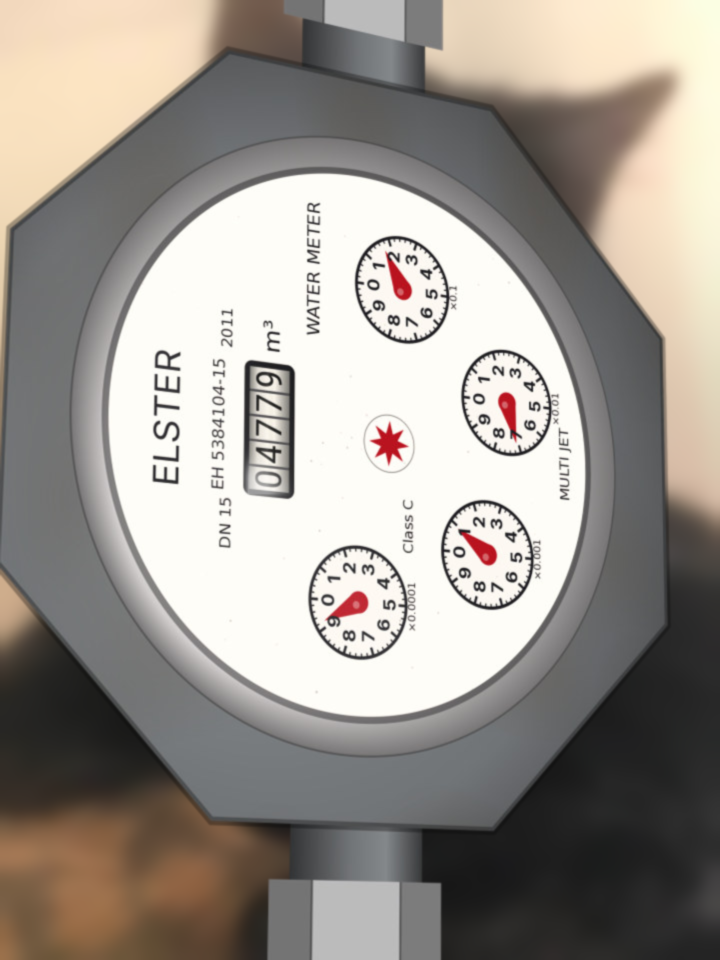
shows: 4779.1709 m³
